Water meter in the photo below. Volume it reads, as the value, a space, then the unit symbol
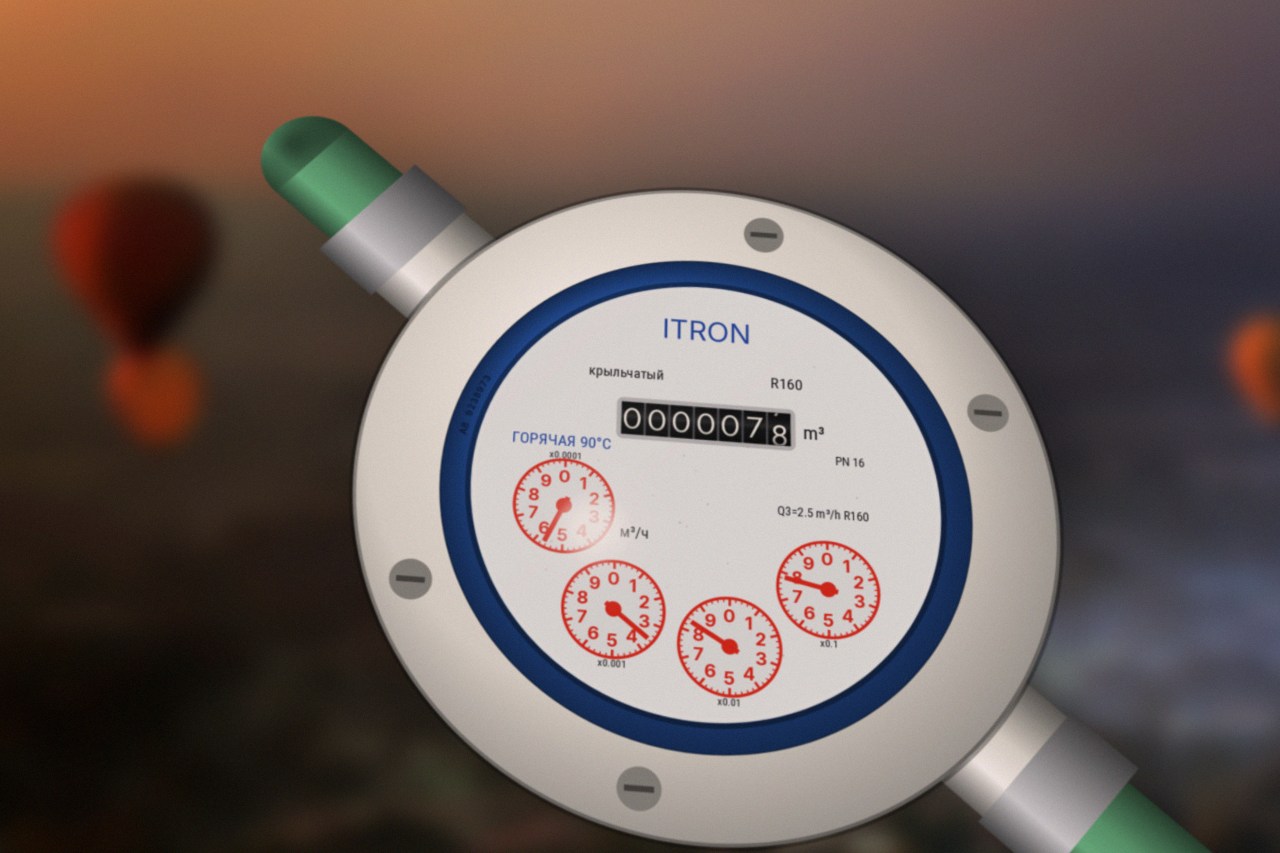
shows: 77.7835 m³
